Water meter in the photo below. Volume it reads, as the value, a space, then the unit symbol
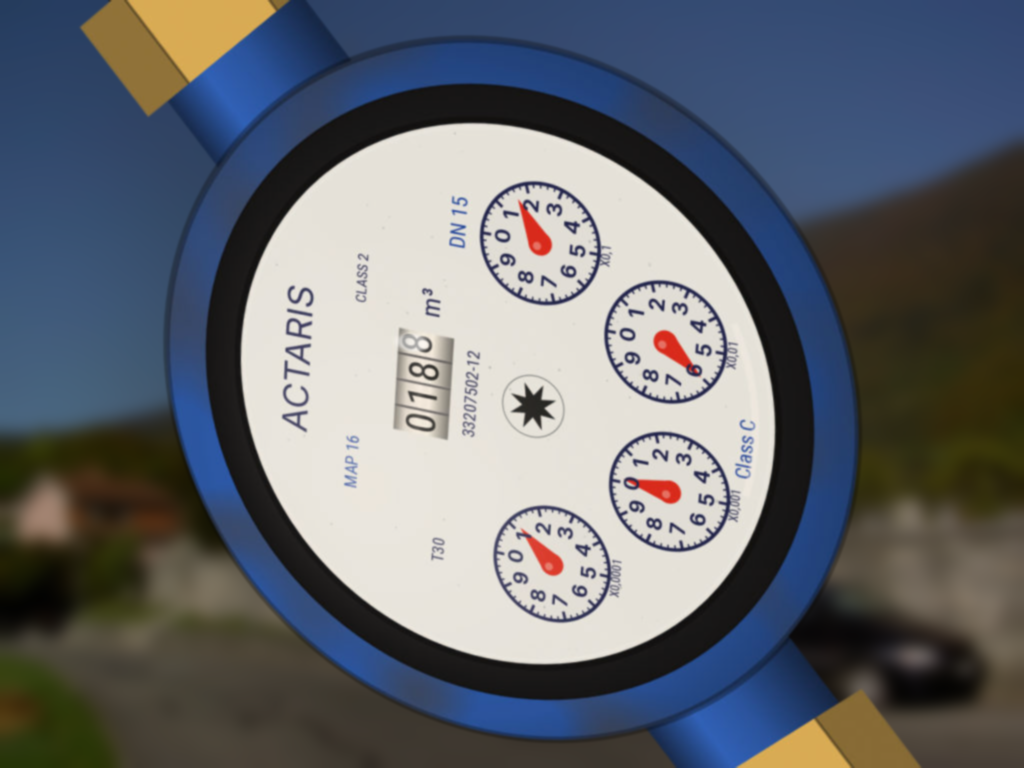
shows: 188.1601 m³
